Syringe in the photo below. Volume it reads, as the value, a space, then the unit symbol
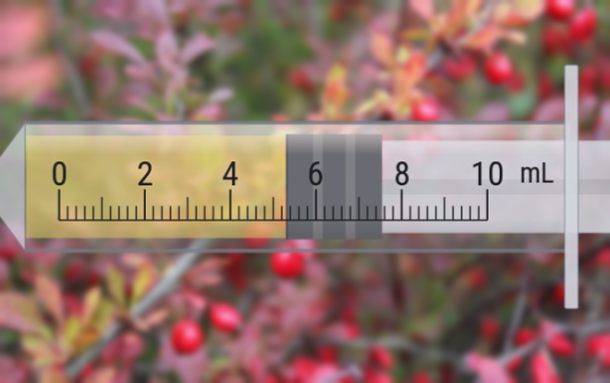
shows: 5.3 mL
